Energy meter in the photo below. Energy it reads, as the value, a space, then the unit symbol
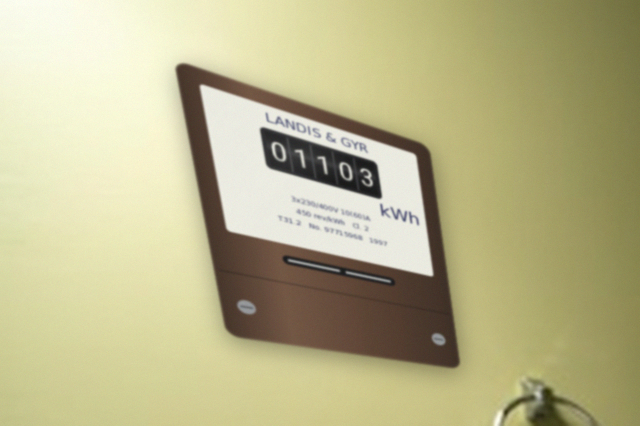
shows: 1103 kWh
